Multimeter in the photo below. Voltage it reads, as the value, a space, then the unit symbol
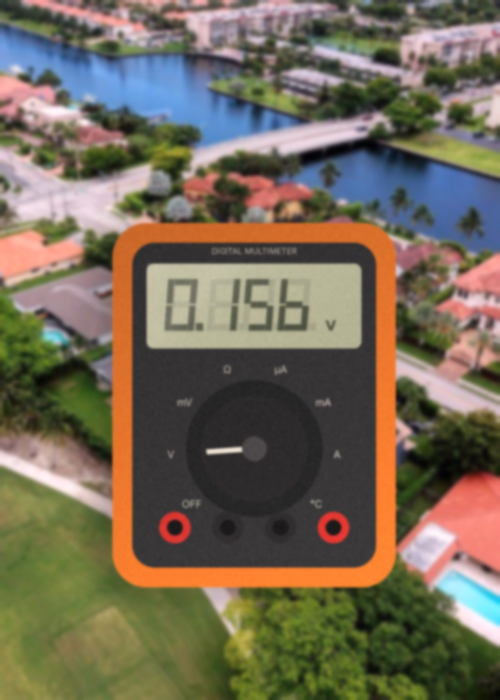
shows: 0.156 V
